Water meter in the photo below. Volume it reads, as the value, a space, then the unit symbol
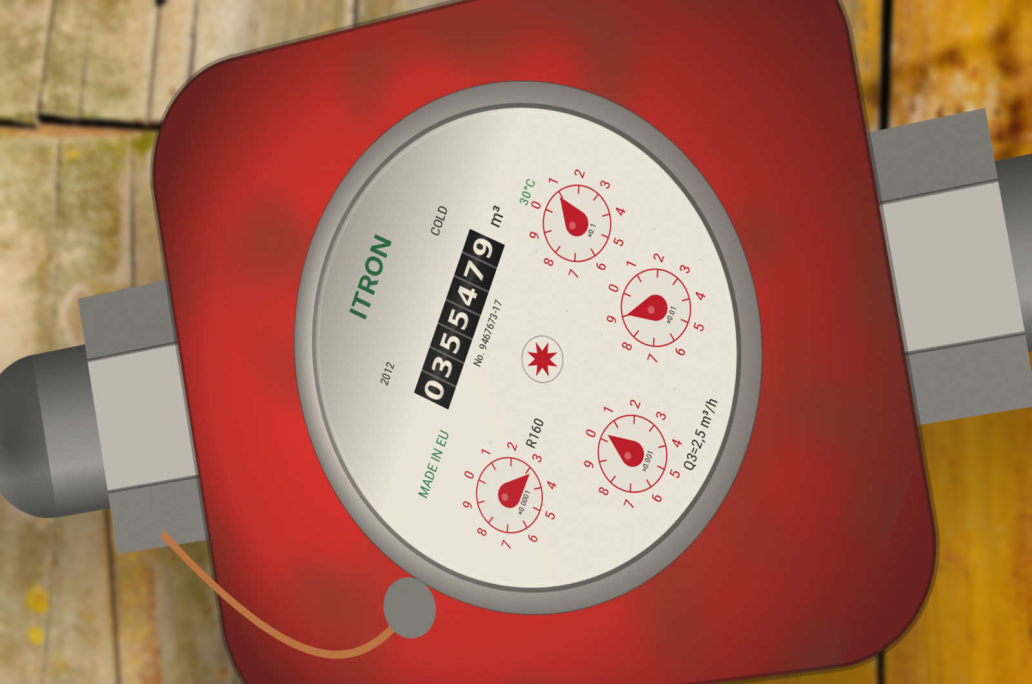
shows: 355479.0903 m³
